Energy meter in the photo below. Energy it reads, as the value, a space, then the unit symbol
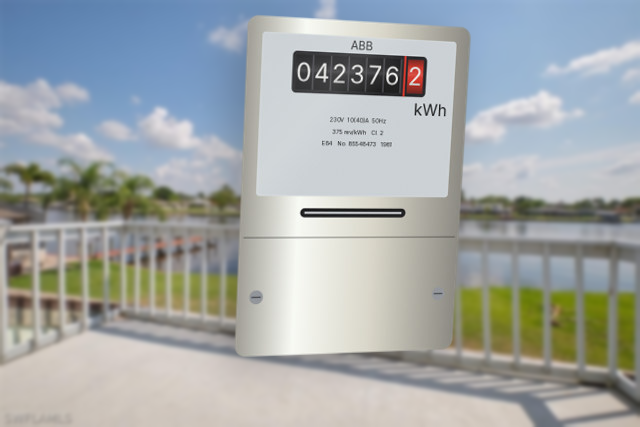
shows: 42376.2 kWh
